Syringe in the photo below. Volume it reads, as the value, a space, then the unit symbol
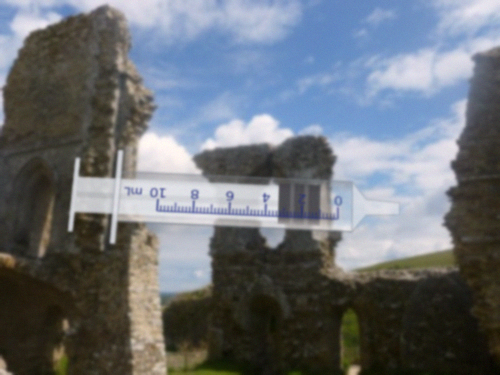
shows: 1 mL
